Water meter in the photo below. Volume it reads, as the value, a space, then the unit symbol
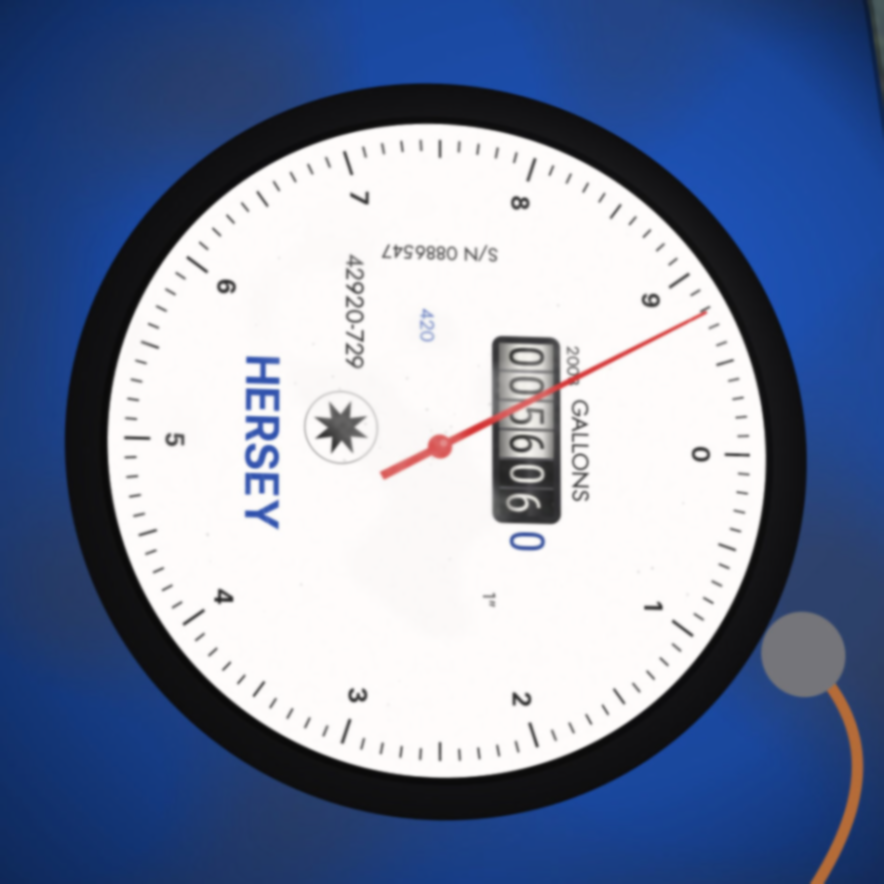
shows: 56059.2 gal
